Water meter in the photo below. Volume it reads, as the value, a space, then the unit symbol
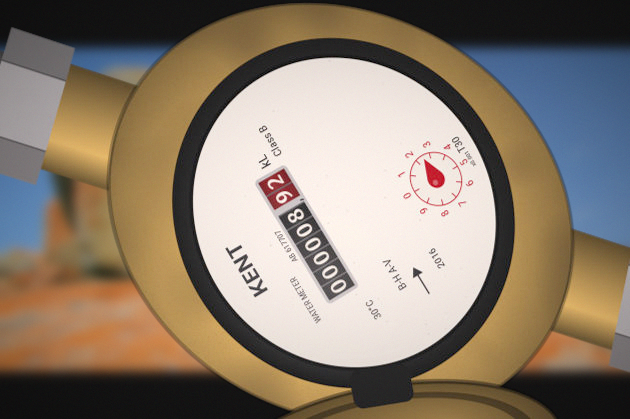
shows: 8.922 kL
